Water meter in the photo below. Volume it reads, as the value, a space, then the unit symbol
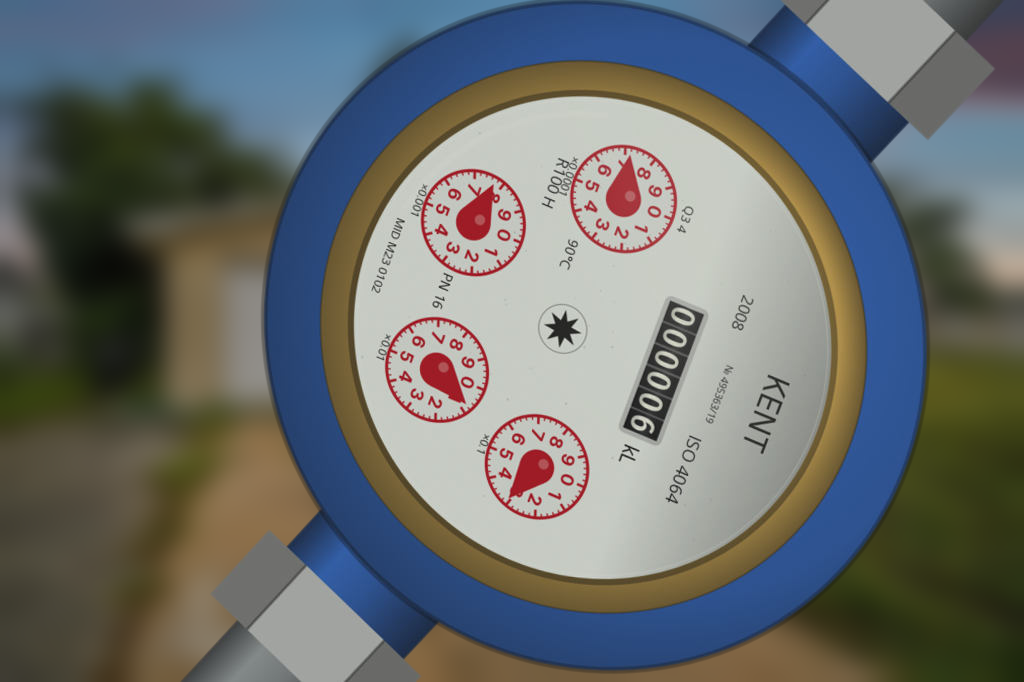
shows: 6.3077 kL
